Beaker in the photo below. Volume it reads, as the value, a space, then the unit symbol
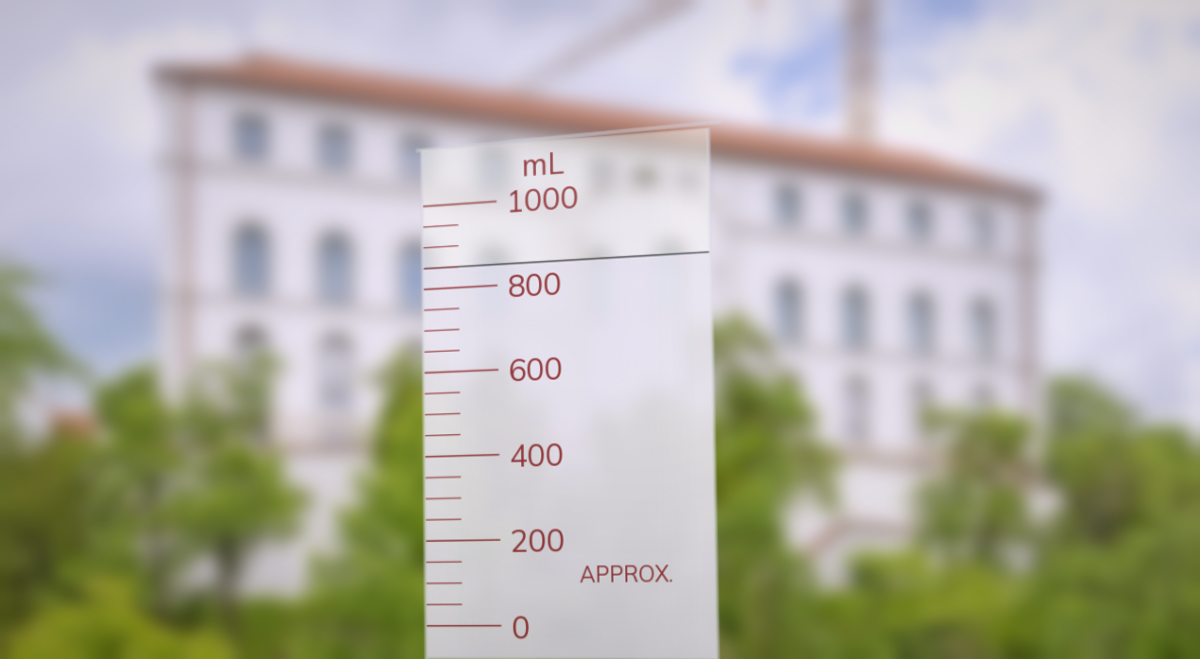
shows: 850 mL
